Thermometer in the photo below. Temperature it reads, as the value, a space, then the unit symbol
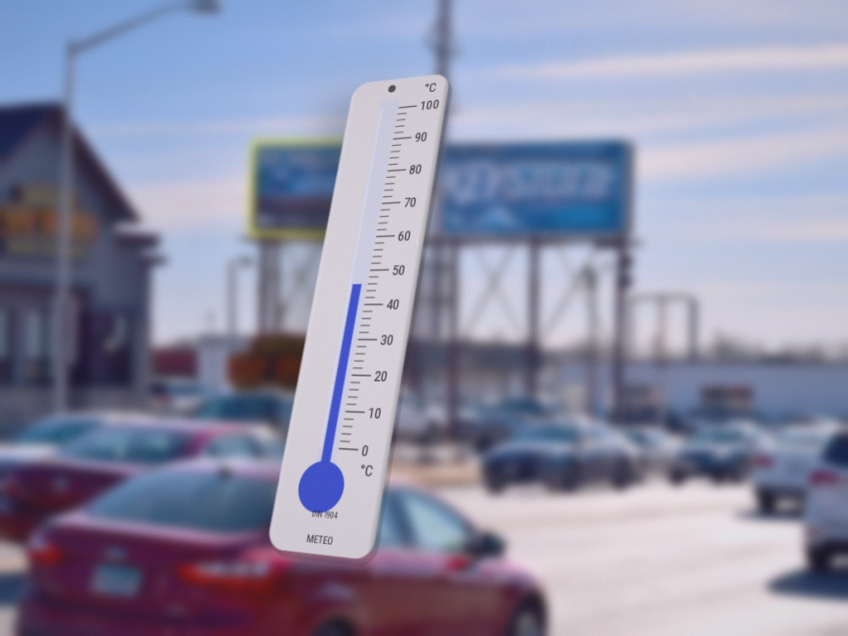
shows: 46 °C
